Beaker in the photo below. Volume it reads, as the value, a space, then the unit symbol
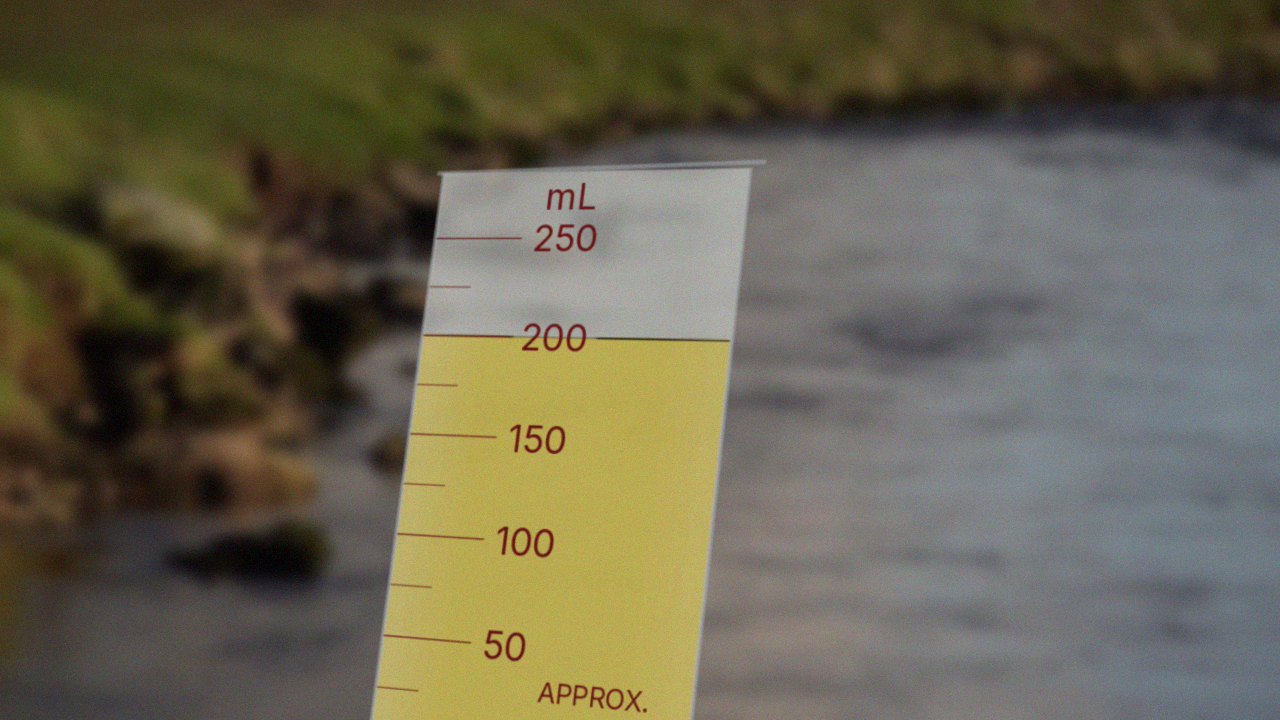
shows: 200 mL
